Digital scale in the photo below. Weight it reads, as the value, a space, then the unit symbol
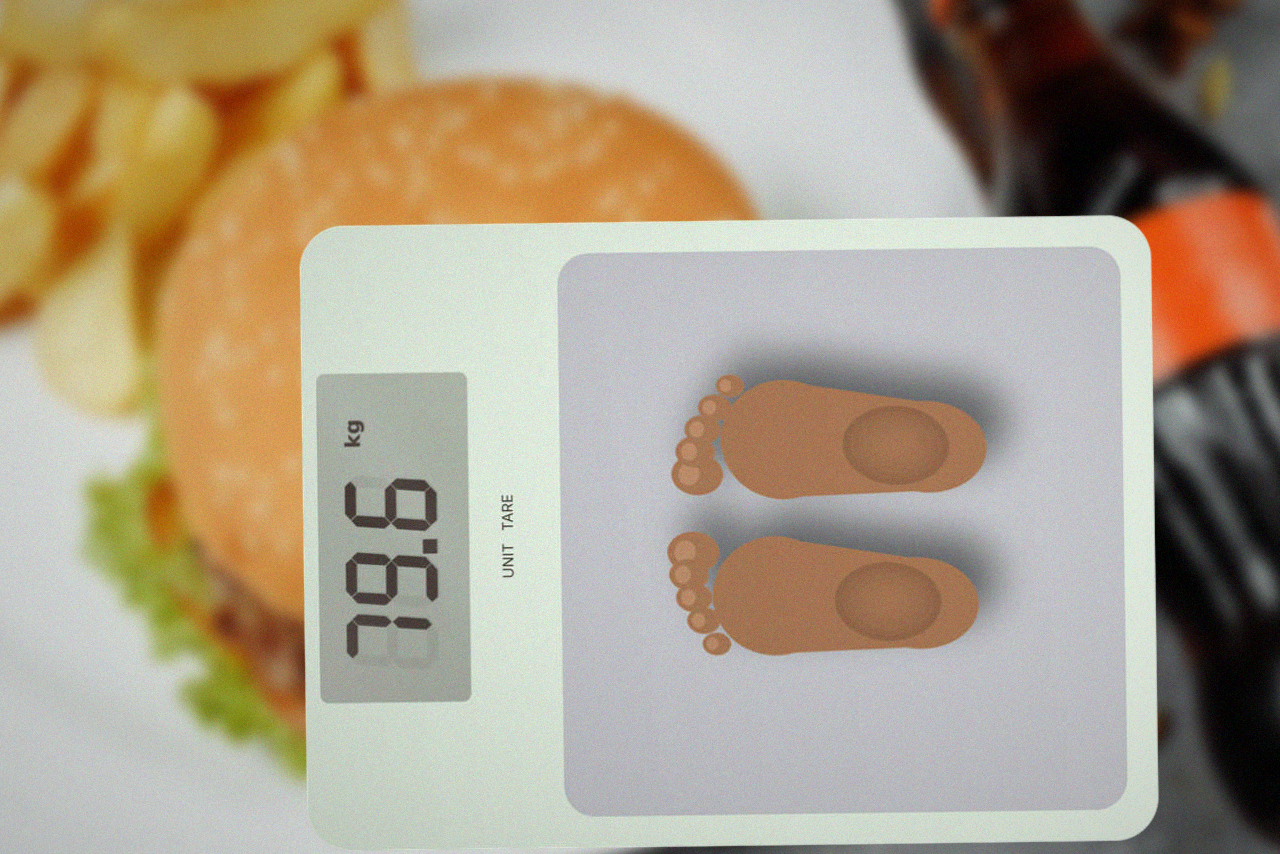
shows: 79.6 kg
